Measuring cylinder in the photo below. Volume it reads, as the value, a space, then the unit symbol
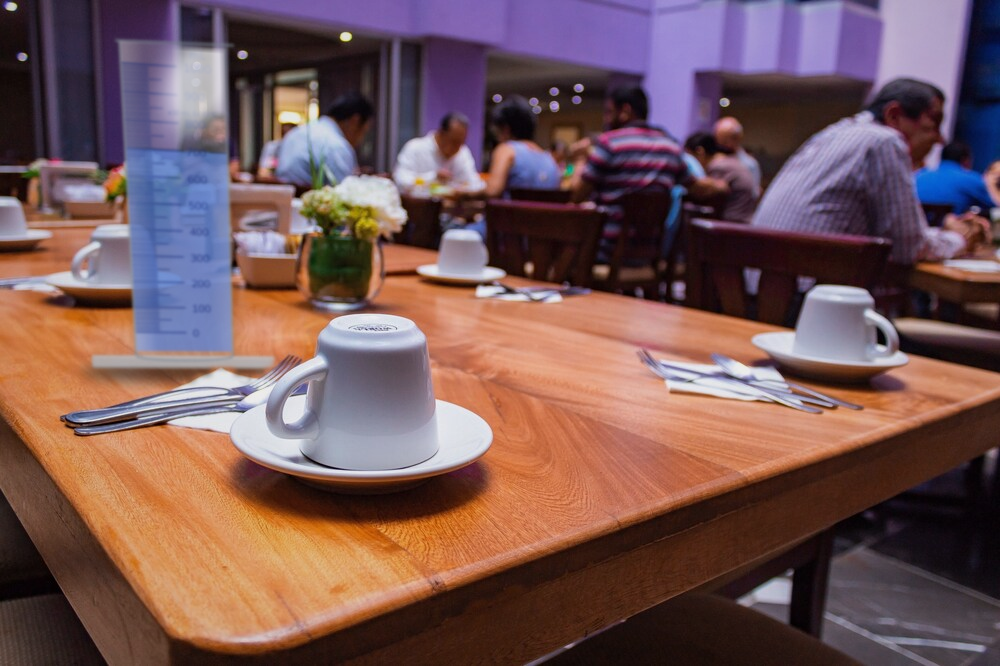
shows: 700 mL
